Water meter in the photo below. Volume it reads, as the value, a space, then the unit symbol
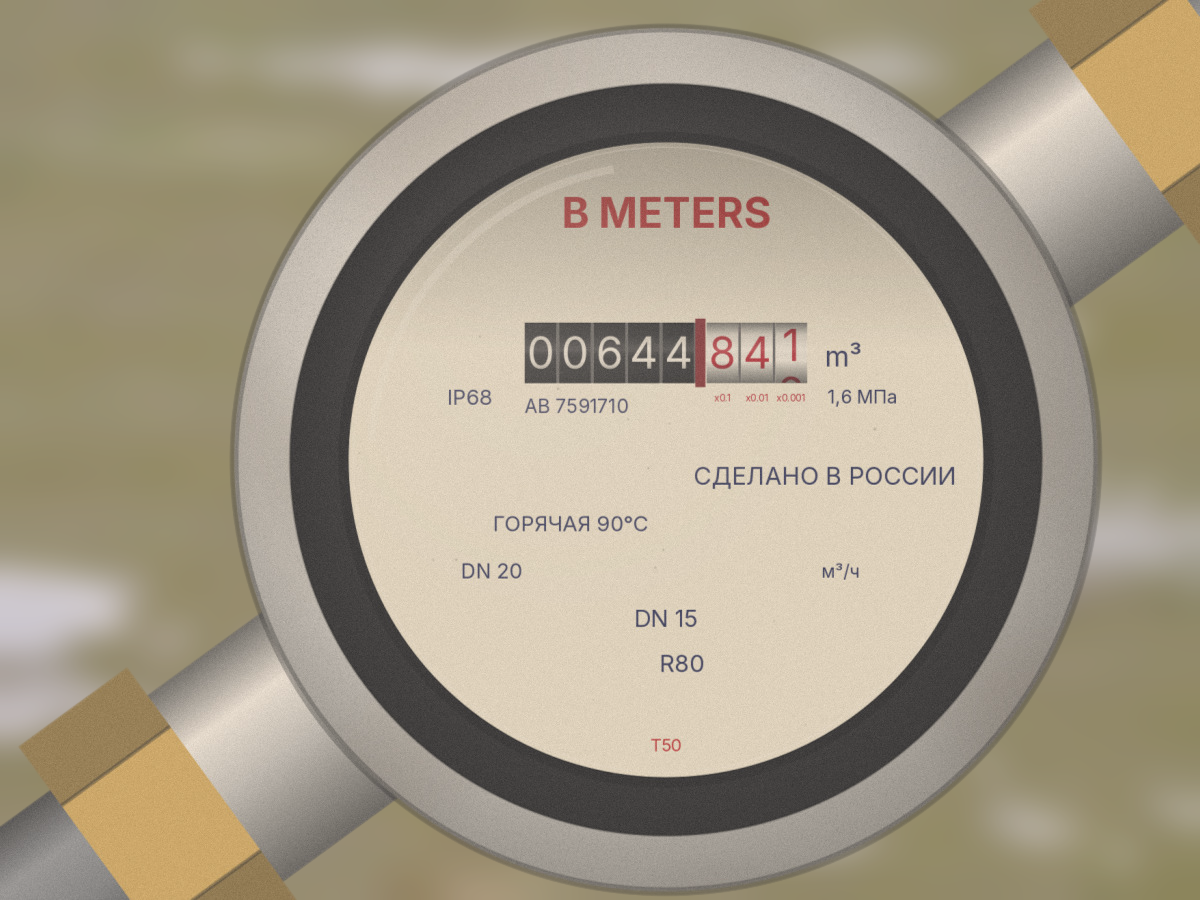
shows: 644.841 m³
